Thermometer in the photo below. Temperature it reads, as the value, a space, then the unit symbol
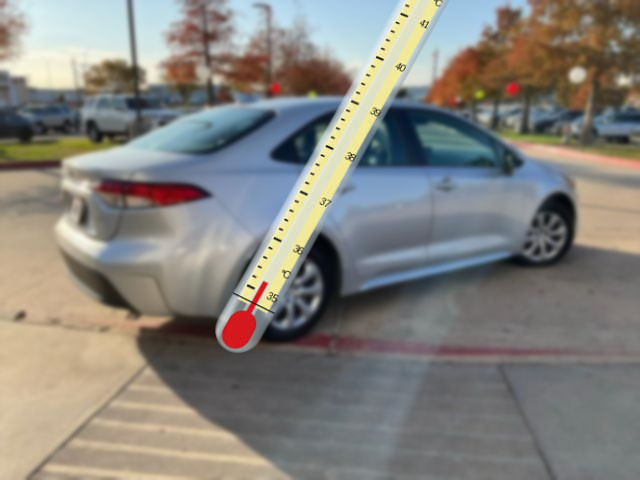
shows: 35.2 °C
